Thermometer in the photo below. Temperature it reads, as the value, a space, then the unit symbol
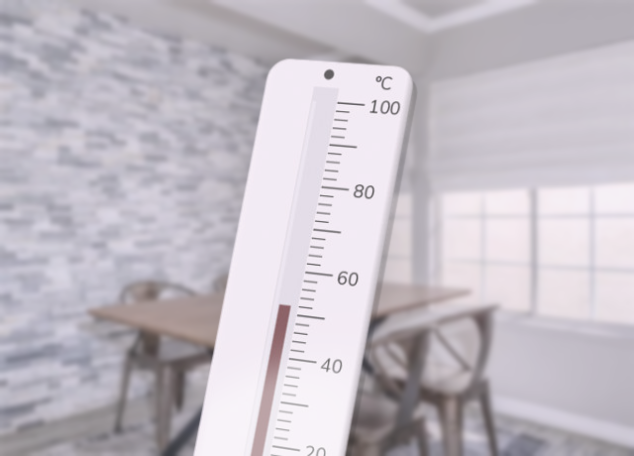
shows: 52 °C
